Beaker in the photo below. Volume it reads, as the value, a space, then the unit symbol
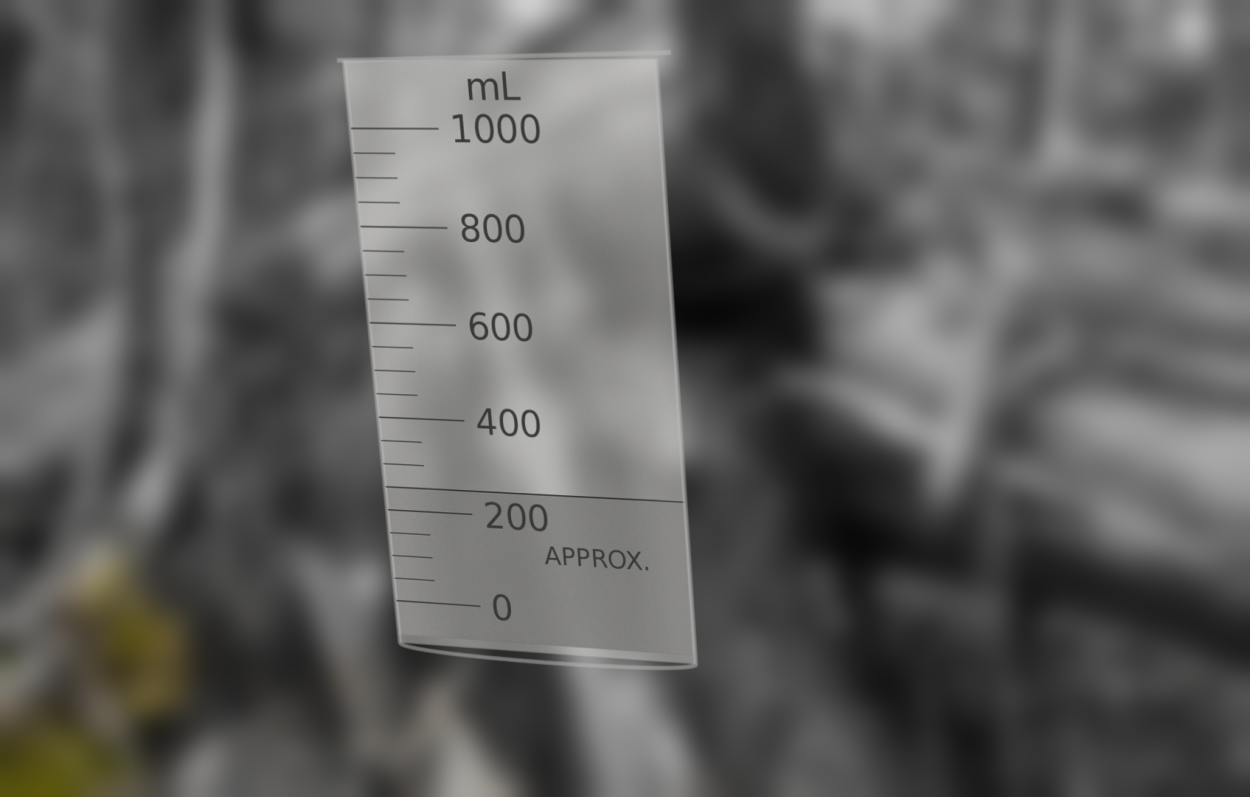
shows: 250 mL
